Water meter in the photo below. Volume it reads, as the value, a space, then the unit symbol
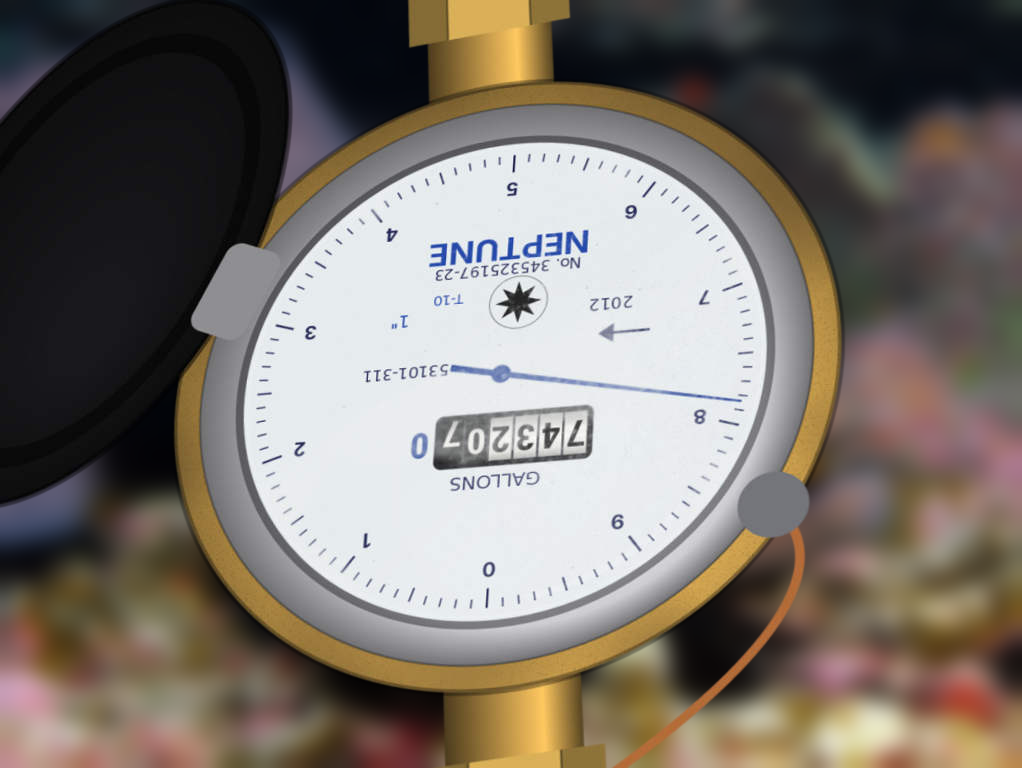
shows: 7432067.8 gal
